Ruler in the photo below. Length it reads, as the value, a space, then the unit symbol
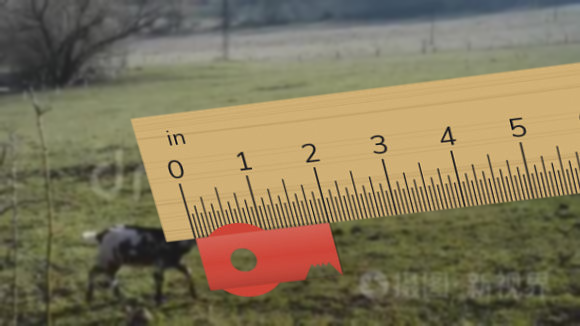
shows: 2 in
